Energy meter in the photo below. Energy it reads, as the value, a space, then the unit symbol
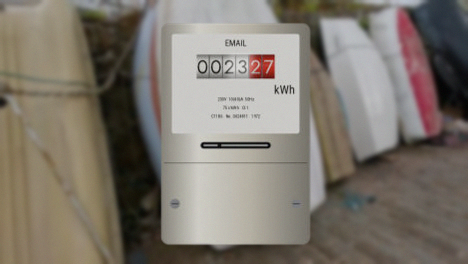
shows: 23.27 kWh
